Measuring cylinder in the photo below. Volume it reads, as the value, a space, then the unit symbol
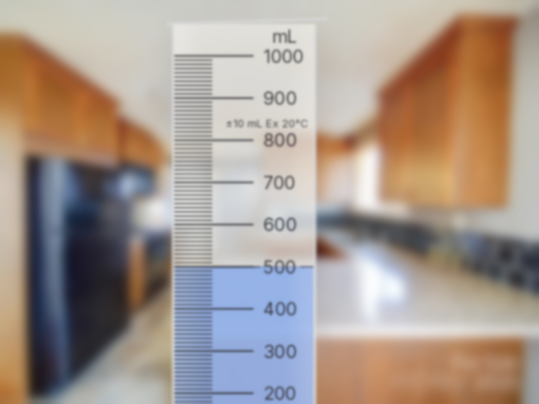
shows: 500 mL
